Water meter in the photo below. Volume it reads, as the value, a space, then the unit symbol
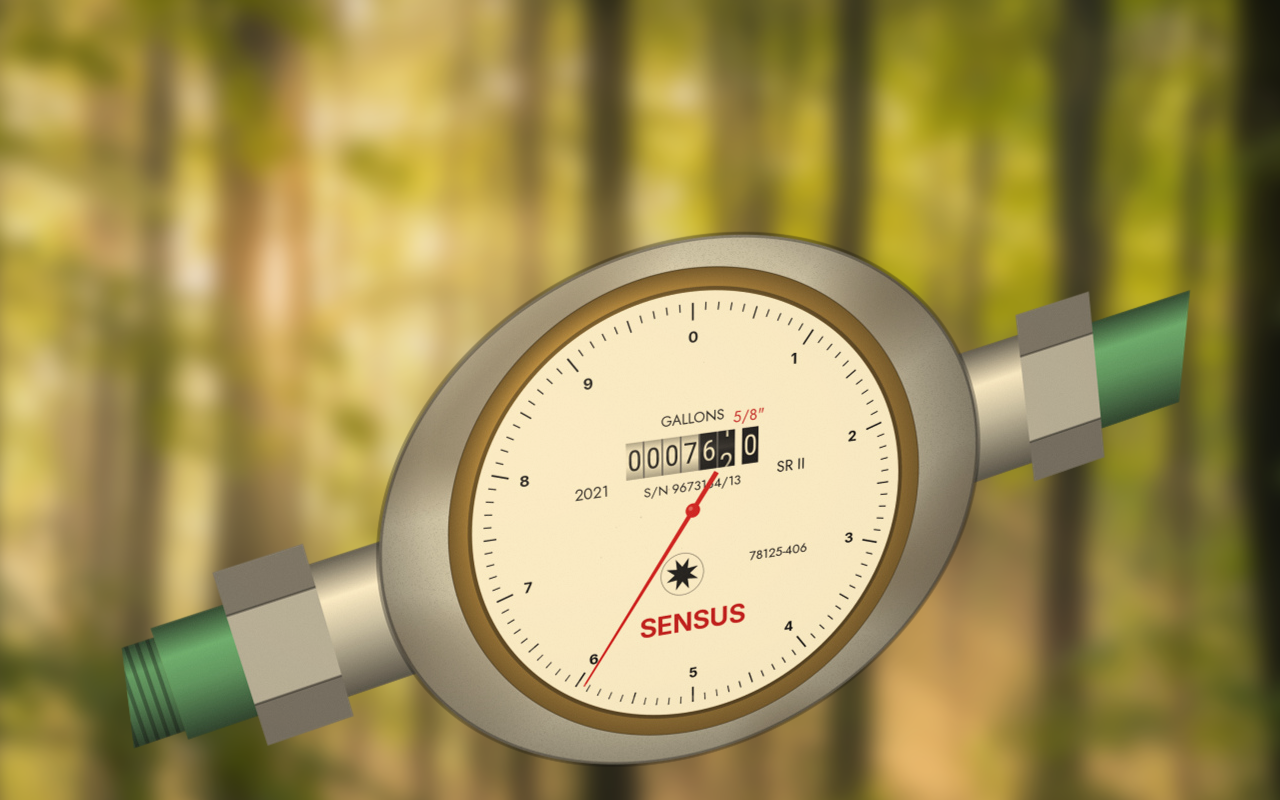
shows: 7615.9 gal
